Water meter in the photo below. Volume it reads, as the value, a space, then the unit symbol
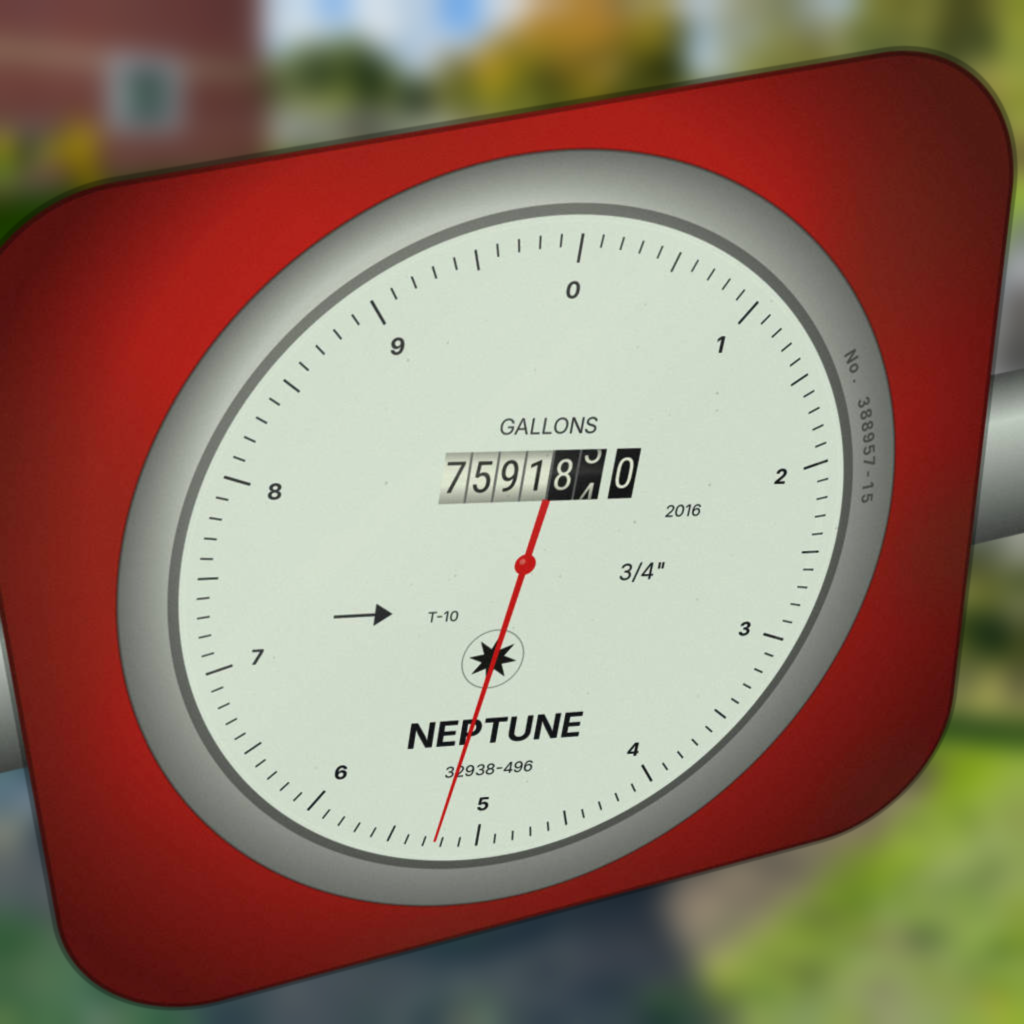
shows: 7591835.2 gal
